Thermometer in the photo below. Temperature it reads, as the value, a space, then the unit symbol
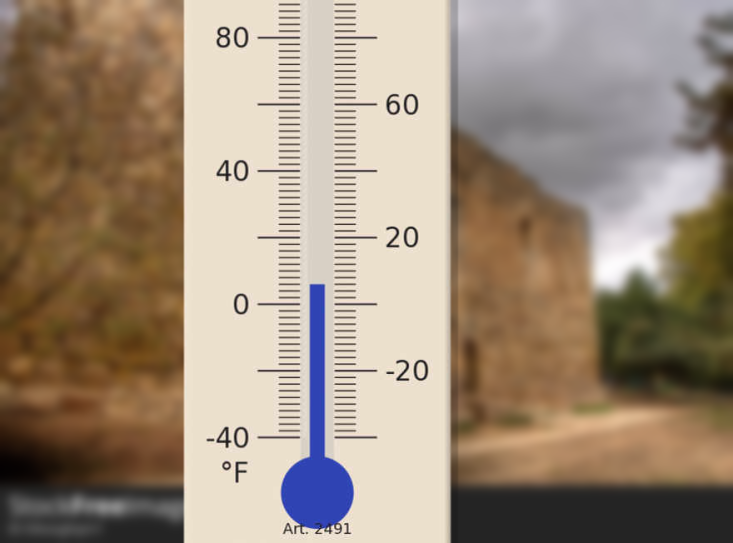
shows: 6 °F
